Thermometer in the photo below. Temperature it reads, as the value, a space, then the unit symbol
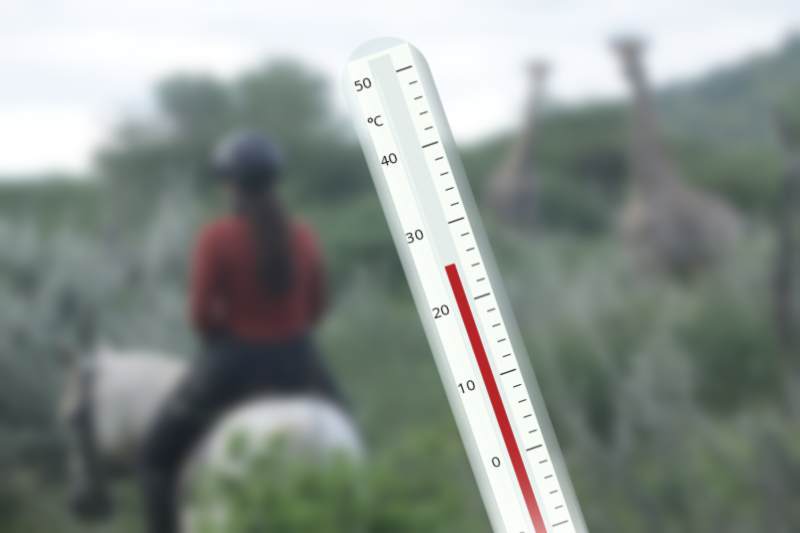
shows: 25 °C
